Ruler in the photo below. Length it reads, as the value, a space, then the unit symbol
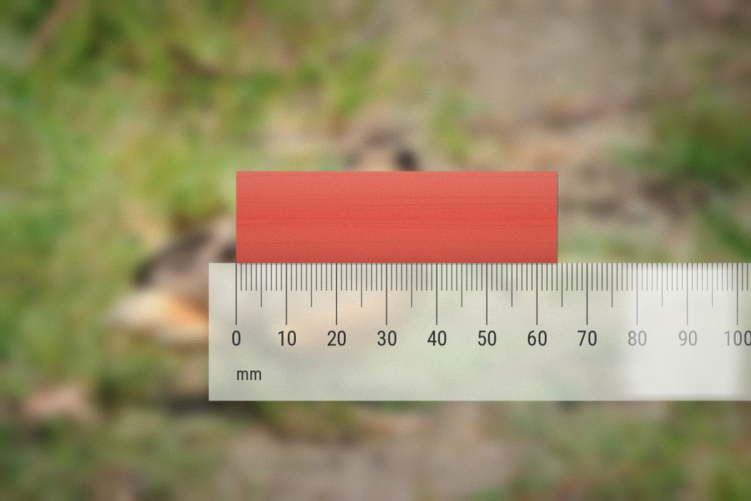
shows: 64 mm
